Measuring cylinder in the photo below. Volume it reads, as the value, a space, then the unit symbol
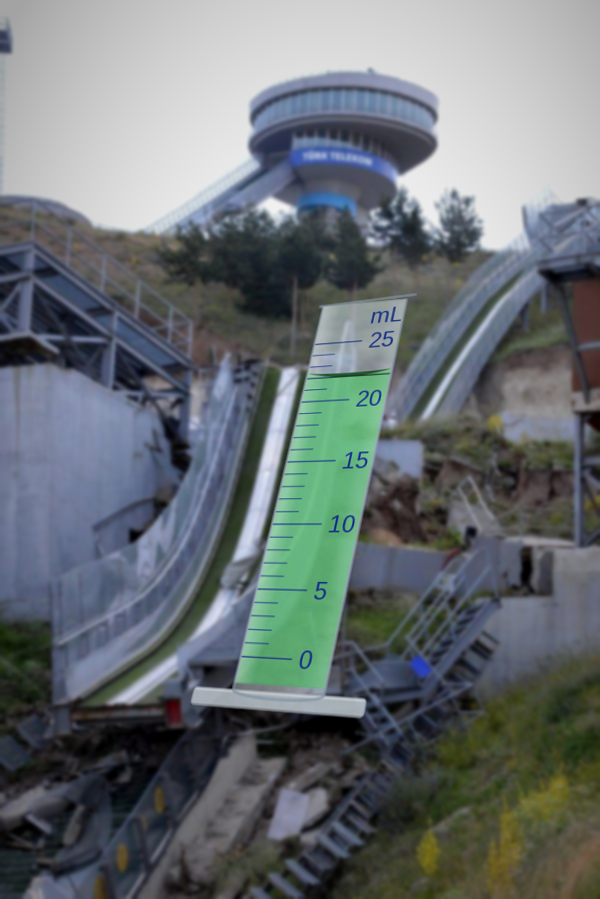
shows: 22 mL
